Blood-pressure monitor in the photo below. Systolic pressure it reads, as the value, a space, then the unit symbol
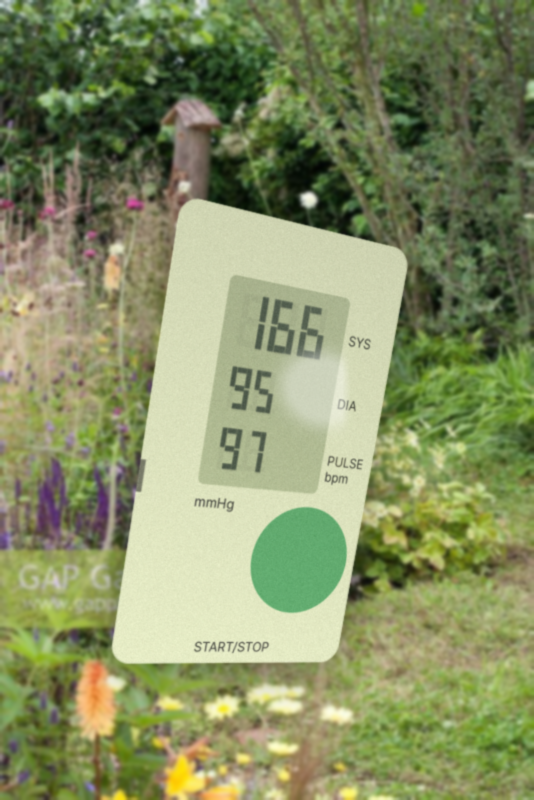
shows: 166 mmHg
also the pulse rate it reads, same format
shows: 97 bpm
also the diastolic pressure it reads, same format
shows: 95 mmHg
